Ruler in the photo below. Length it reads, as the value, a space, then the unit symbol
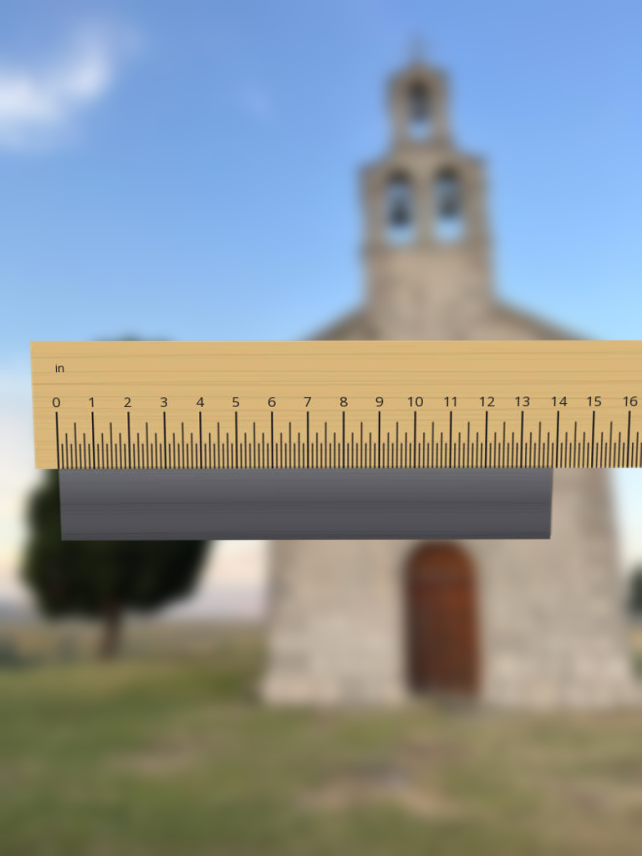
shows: 13.875 in
